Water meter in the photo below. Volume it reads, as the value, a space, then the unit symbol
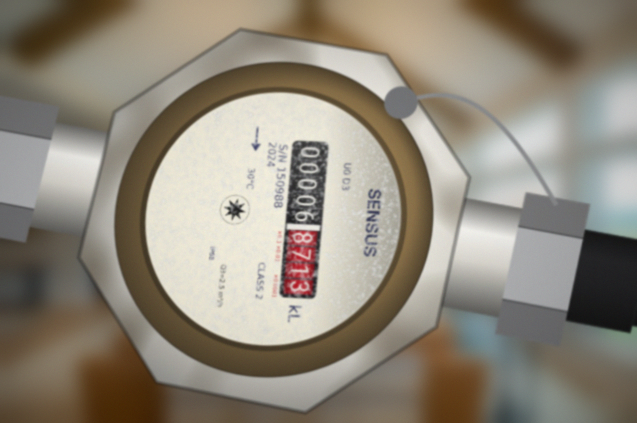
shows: 6.8713 kL
